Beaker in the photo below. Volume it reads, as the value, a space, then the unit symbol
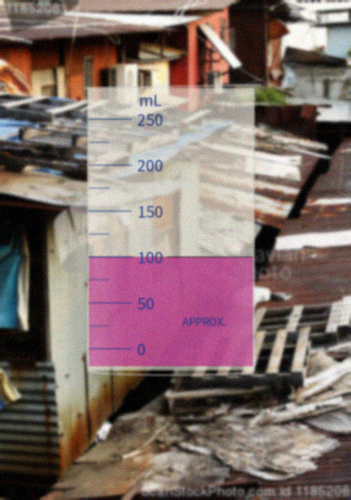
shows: 100 mL
